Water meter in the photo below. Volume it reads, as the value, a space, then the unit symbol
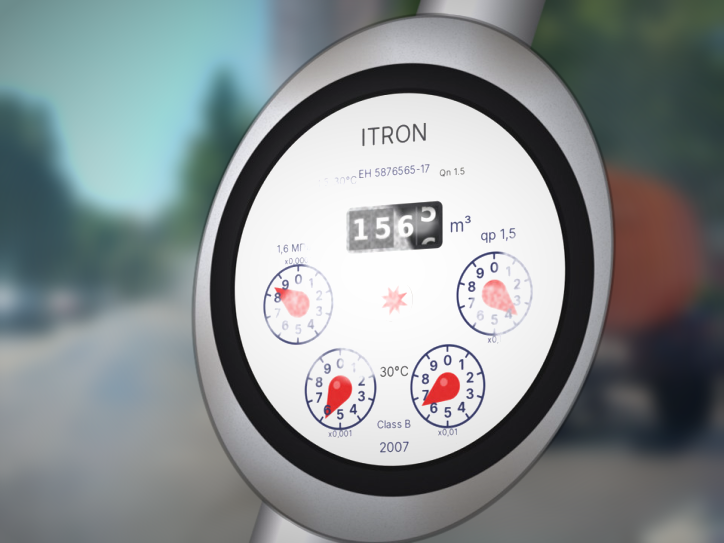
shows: 1565.3658 m³
